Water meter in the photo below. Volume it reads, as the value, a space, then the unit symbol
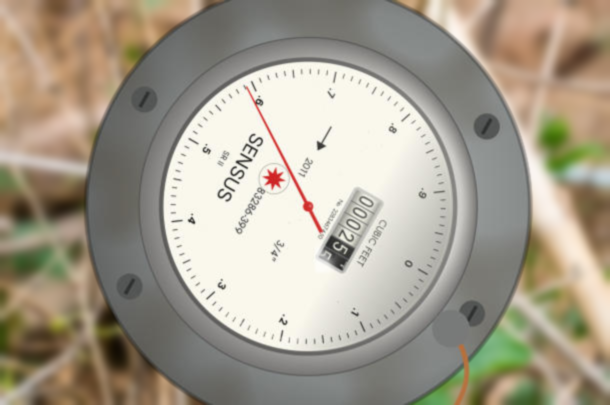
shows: 254.59 ft³
